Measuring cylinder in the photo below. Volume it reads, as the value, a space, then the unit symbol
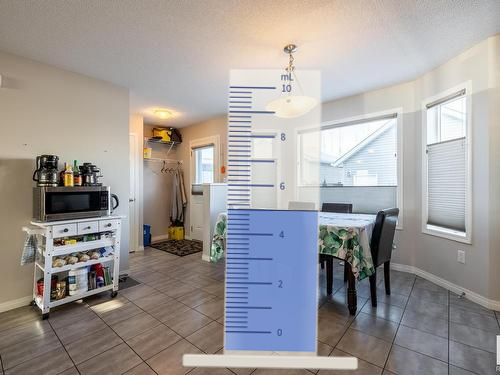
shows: 5 mL
